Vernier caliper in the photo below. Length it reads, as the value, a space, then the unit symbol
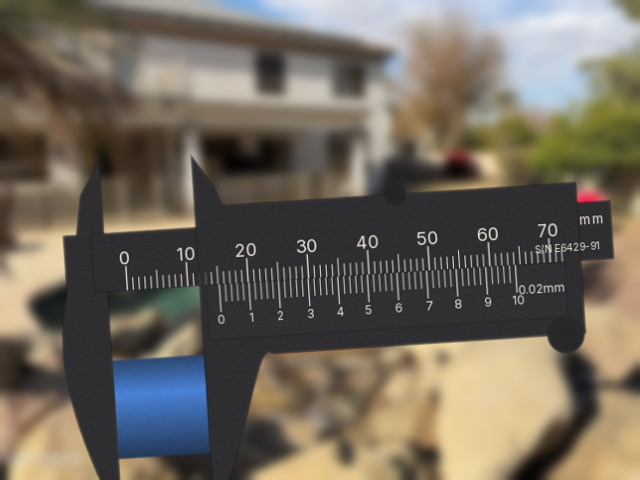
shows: 15.2 mm
